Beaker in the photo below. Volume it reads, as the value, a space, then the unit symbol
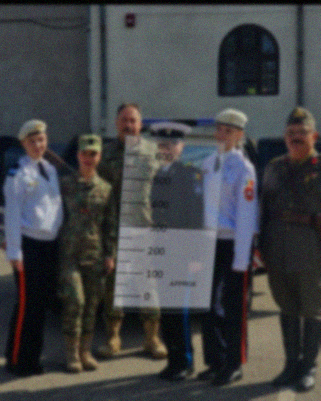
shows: 300 mL
